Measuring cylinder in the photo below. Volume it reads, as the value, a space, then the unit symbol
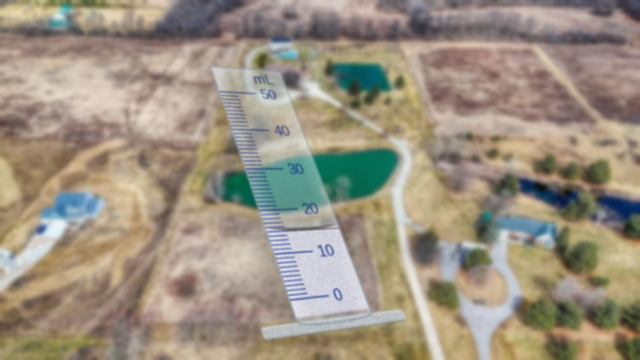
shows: 15 mL
